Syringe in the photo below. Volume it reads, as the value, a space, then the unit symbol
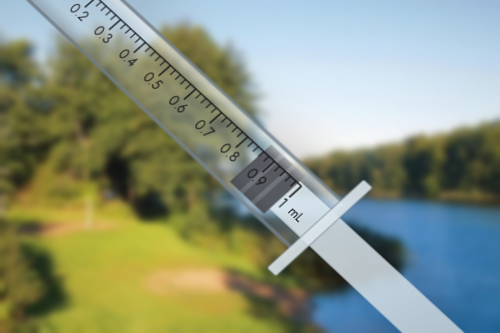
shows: 0.86 mL
